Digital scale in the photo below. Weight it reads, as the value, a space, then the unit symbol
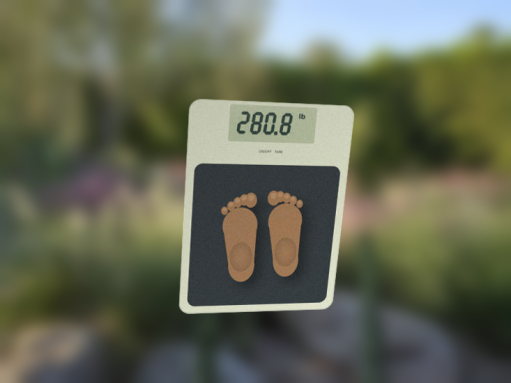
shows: 280.8 lb
